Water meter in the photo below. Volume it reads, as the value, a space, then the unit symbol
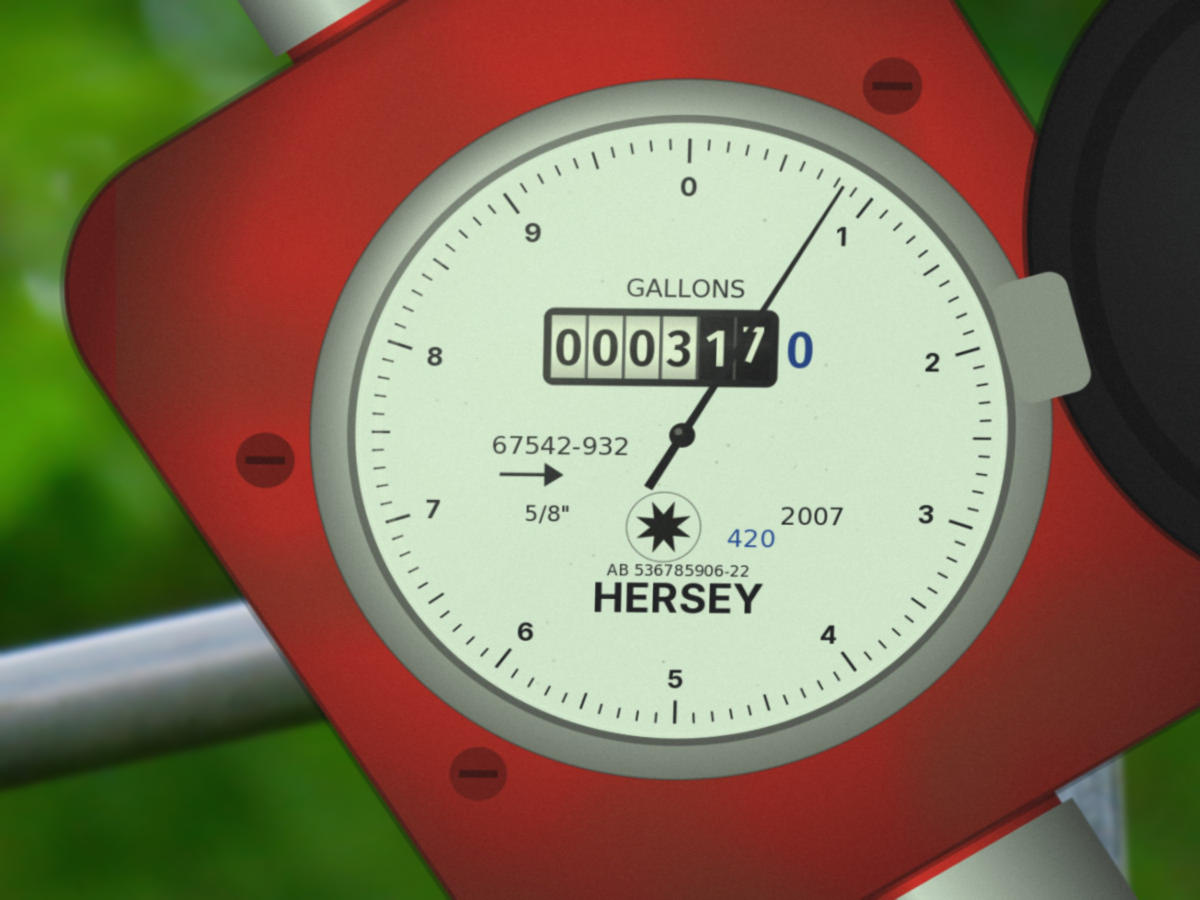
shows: 3170.8 gal
